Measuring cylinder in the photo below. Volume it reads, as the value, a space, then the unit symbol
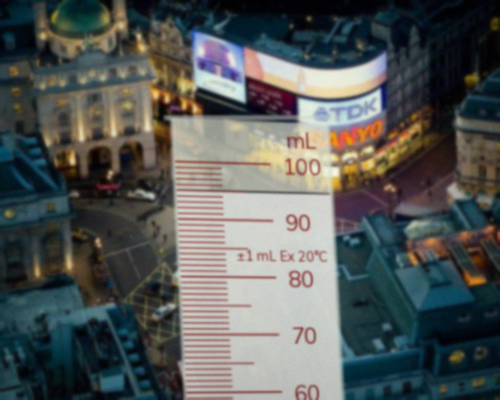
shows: 95 mL
